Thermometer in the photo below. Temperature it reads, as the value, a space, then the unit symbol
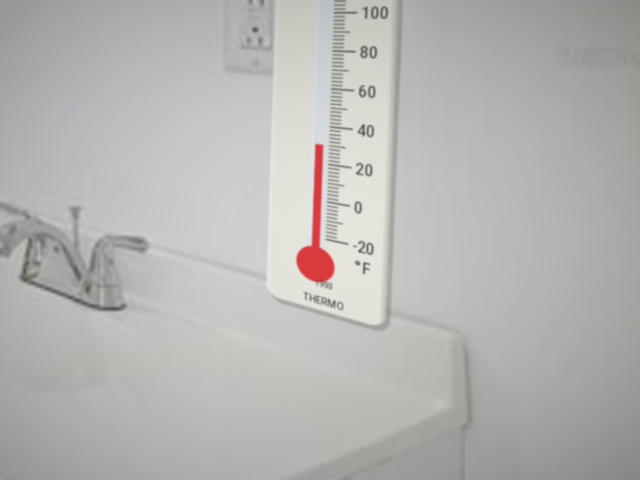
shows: 30 °F
